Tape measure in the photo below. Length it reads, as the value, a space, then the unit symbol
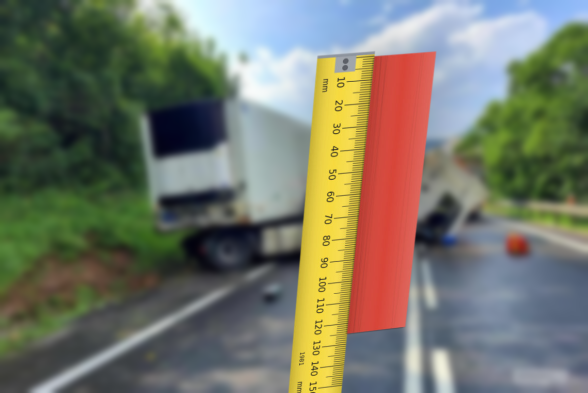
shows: 125 mm
